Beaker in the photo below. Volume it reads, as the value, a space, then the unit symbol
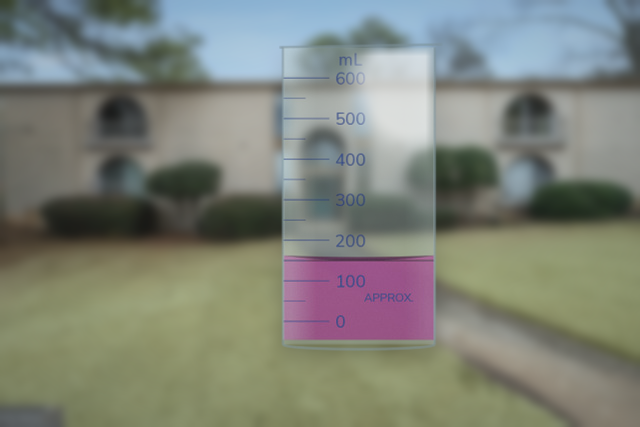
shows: 150 mL
